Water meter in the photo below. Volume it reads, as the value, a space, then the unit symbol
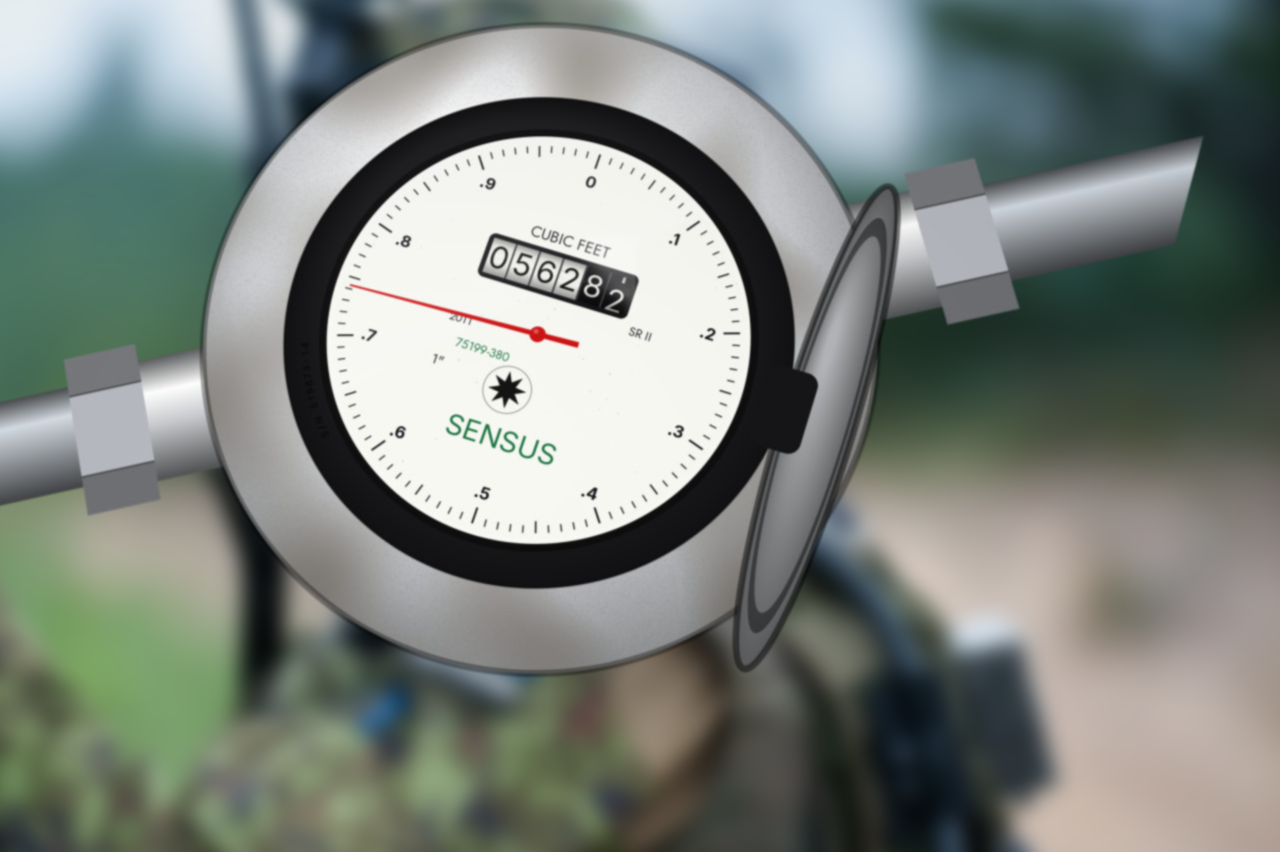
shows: 56281.74 ft³
